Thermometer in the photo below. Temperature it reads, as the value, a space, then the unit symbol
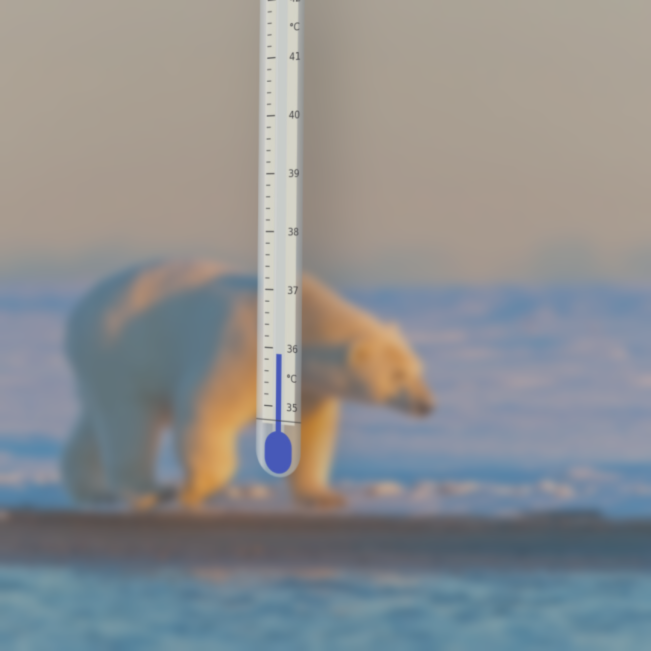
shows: 35.9 °C
